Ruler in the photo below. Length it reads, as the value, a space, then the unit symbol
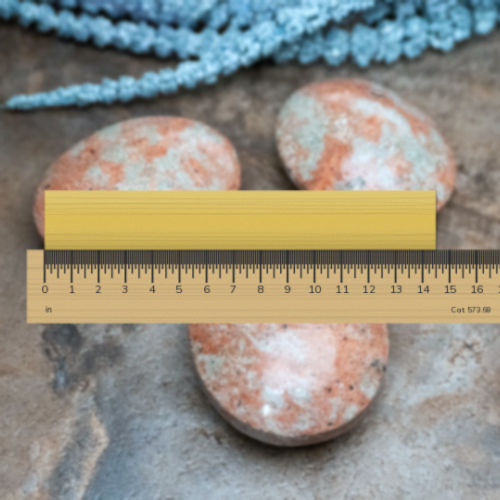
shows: 14.5 in
